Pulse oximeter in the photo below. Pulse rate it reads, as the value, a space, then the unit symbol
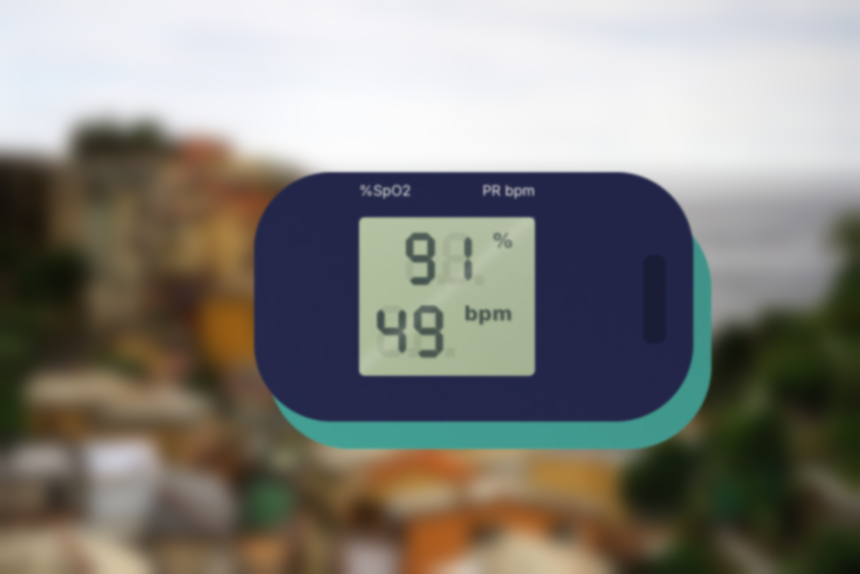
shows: 49 bpm
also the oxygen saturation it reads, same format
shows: 91 %
